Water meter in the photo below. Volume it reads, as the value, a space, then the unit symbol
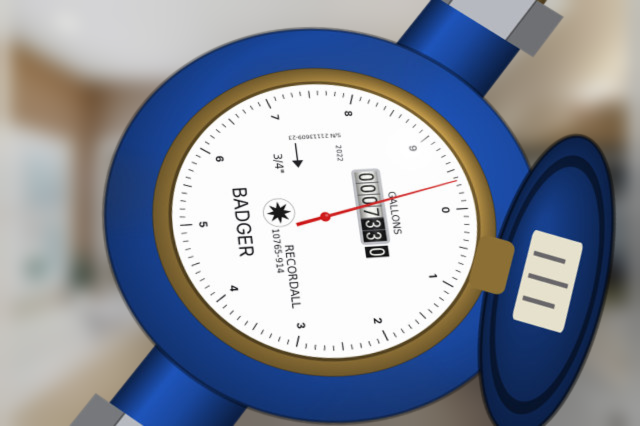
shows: 7329.6 gal
